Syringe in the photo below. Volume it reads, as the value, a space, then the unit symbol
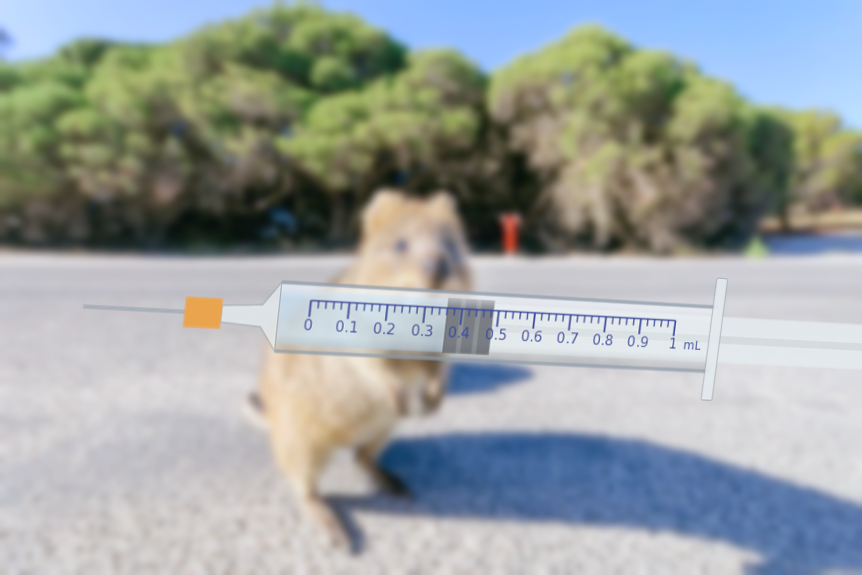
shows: 0.36 mL
